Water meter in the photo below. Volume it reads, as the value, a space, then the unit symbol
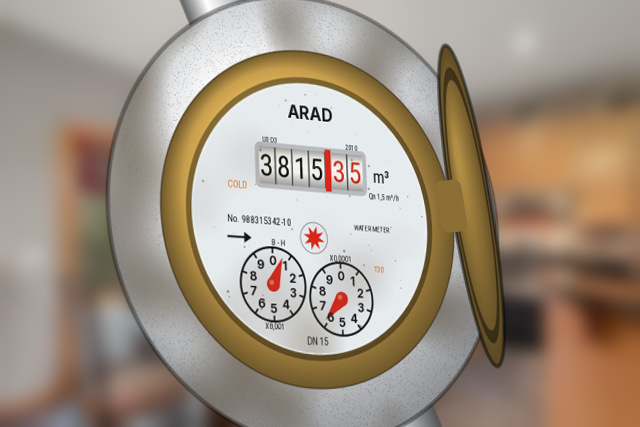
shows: 3815.3506 m³
